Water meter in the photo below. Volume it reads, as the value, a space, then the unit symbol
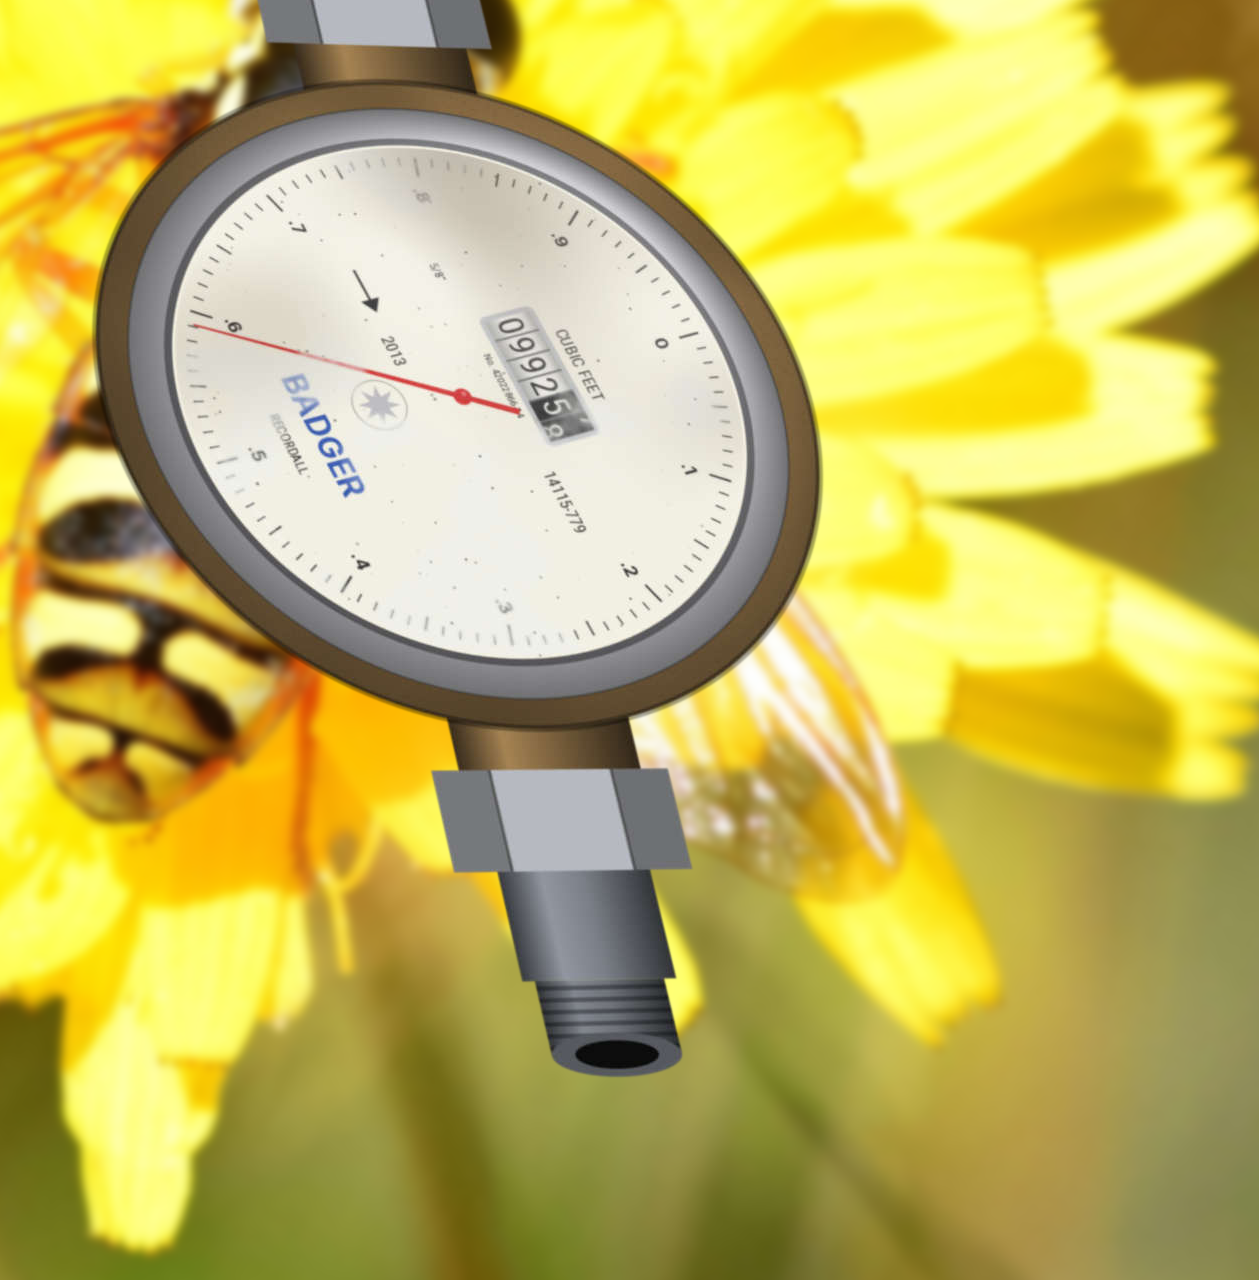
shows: 99257.59 ft³
